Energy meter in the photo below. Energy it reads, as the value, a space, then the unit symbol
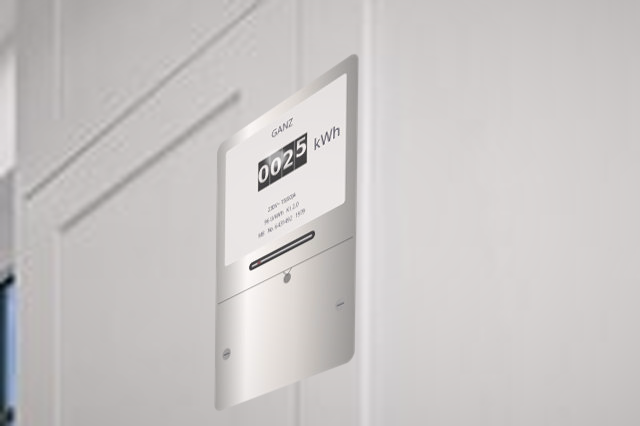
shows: 25 kWh
